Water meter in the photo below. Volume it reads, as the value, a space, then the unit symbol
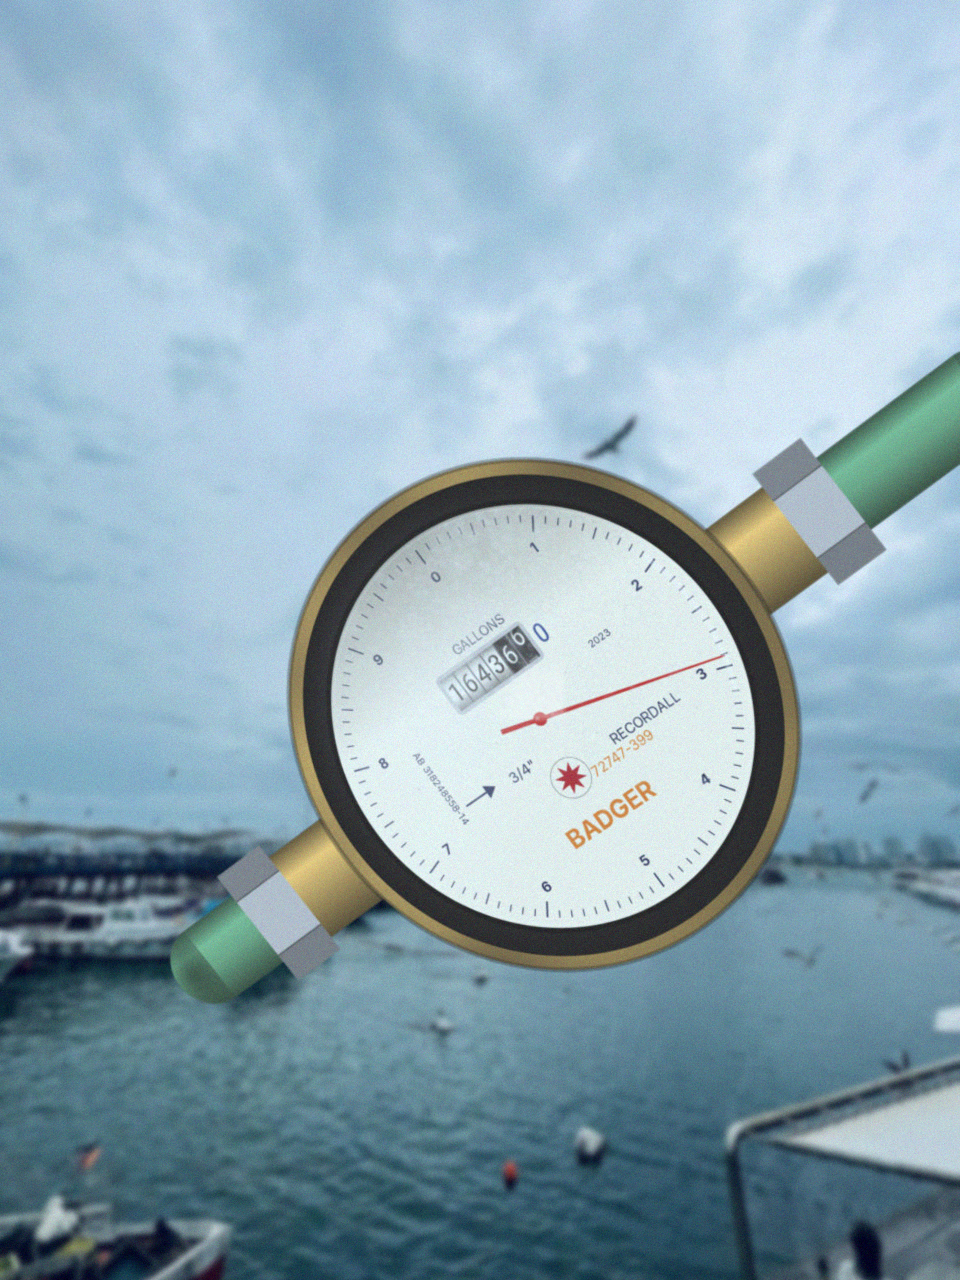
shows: 1643662.9 gal
